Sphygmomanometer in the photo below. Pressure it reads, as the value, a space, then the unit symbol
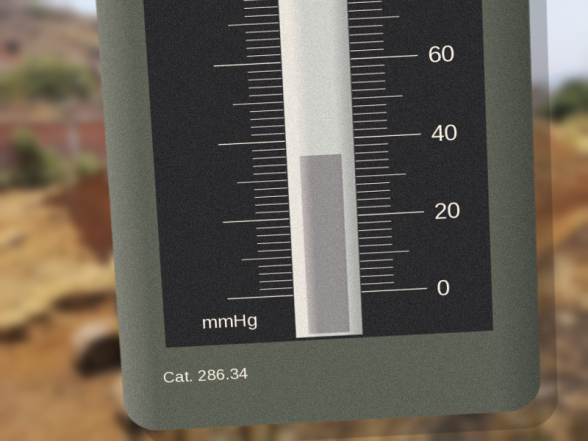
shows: 36 mmHg
